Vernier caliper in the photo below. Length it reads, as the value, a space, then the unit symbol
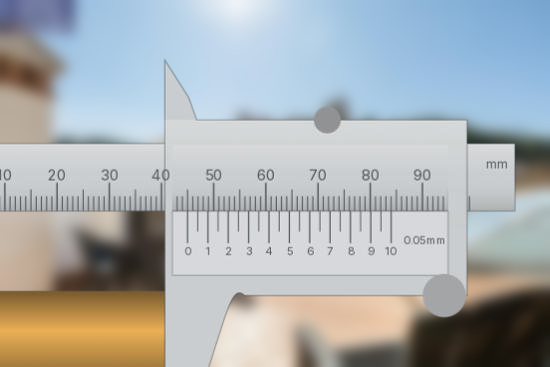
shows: 45.0 mm
